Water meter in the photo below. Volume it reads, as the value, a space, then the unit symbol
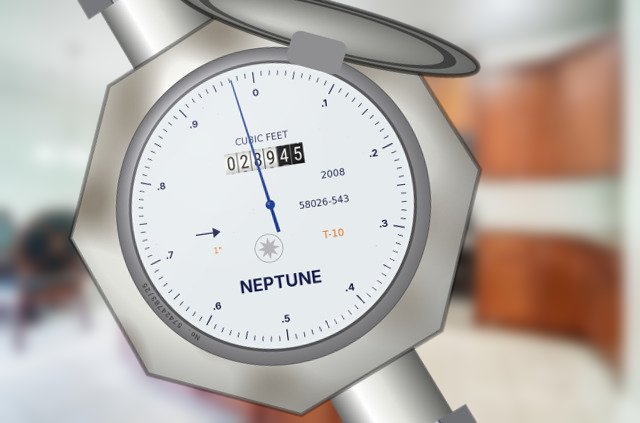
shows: 28944.97 ft³
